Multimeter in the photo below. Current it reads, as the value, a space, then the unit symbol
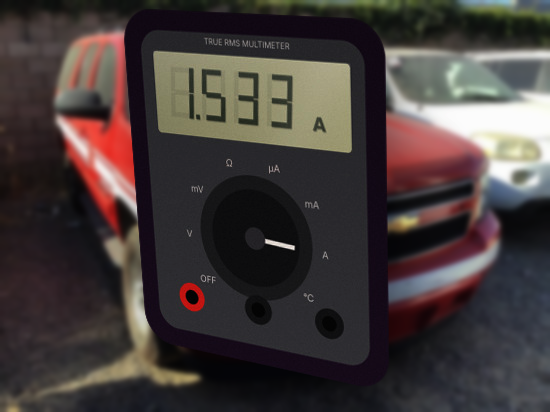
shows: 1.533 A
